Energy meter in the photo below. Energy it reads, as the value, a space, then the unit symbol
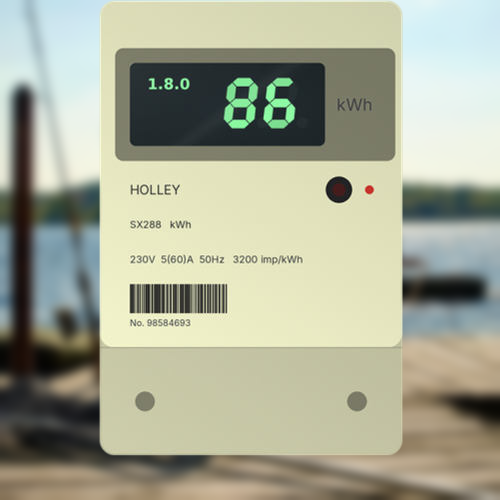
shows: 86 kWh
